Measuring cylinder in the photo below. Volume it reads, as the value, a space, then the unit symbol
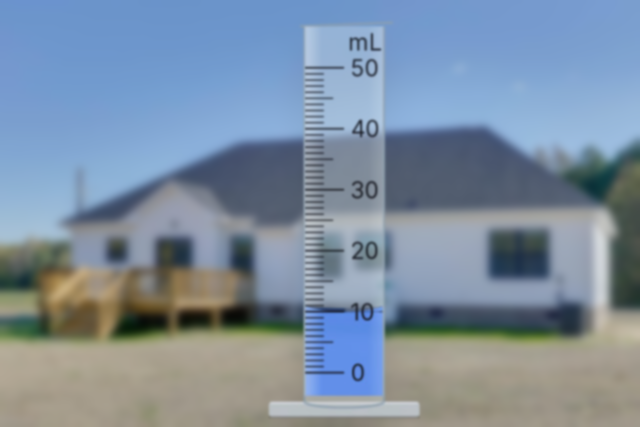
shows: 10 mL
